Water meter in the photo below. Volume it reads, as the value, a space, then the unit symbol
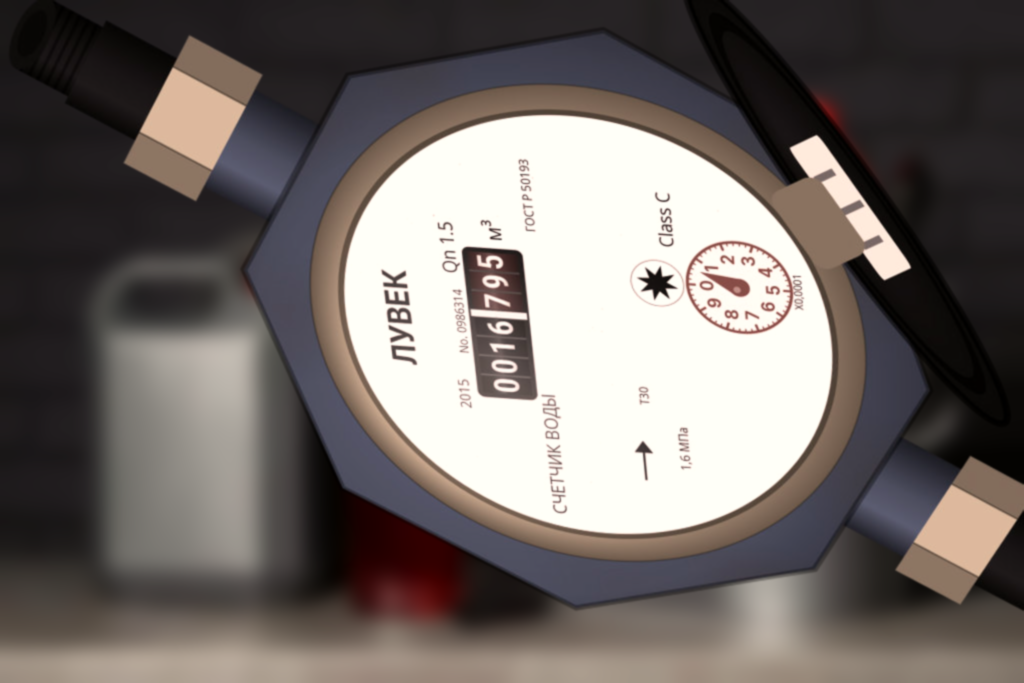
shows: 16.7950 m³
